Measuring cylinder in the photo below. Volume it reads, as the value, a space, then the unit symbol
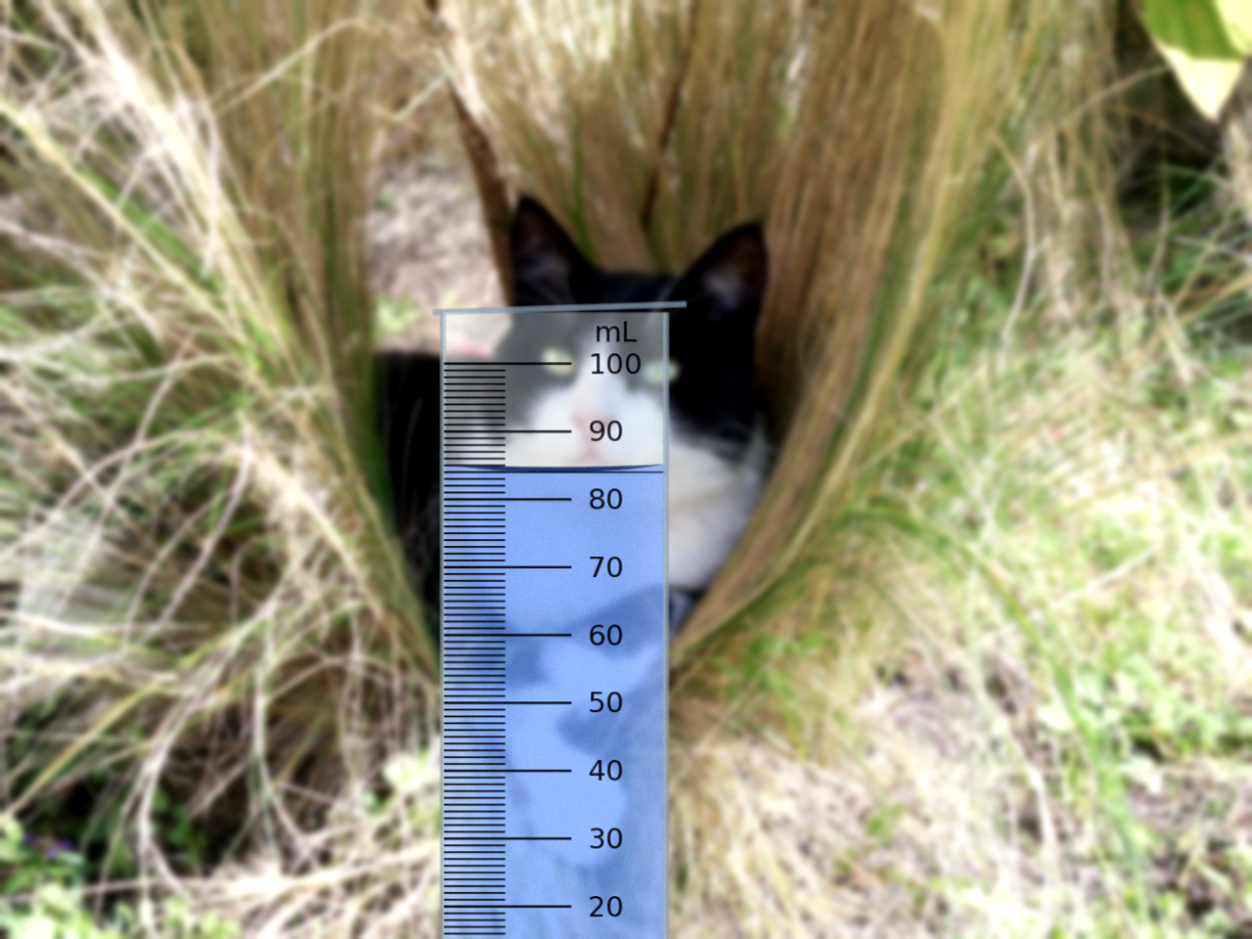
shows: 84 mL
